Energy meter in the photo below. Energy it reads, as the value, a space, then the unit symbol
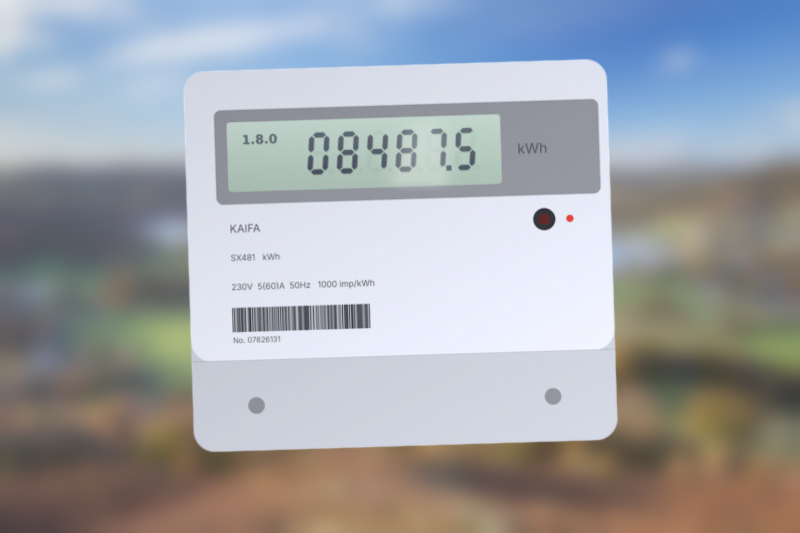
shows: 8487.5 kWh
